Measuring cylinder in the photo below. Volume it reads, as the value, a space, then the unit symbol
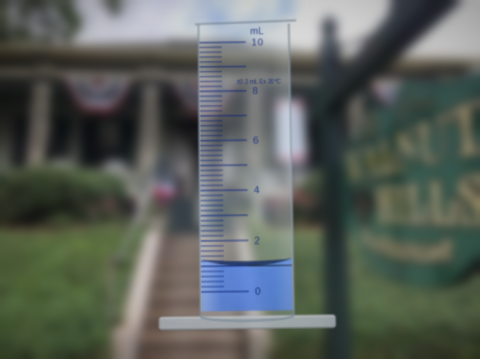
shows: 1 mL
